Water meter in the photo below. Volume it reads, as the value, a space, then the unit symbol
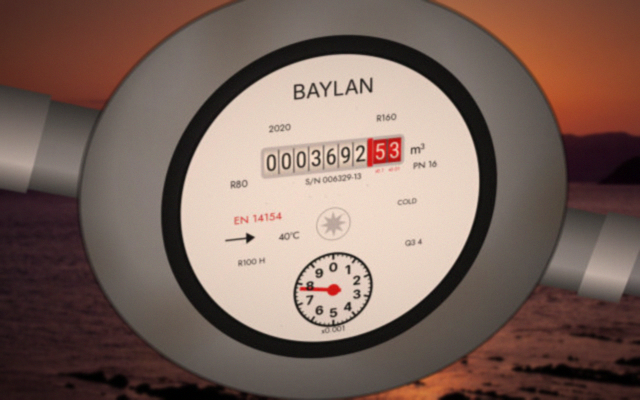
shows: 3692.537 m³
